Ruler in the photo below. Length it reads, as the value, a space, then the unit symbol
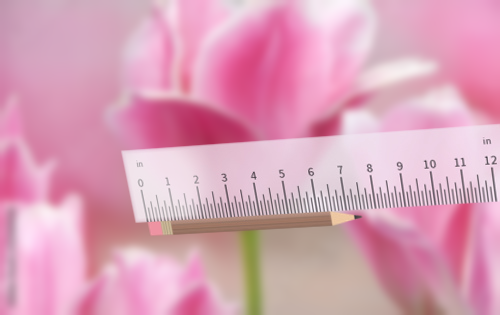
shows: 7.5 in
